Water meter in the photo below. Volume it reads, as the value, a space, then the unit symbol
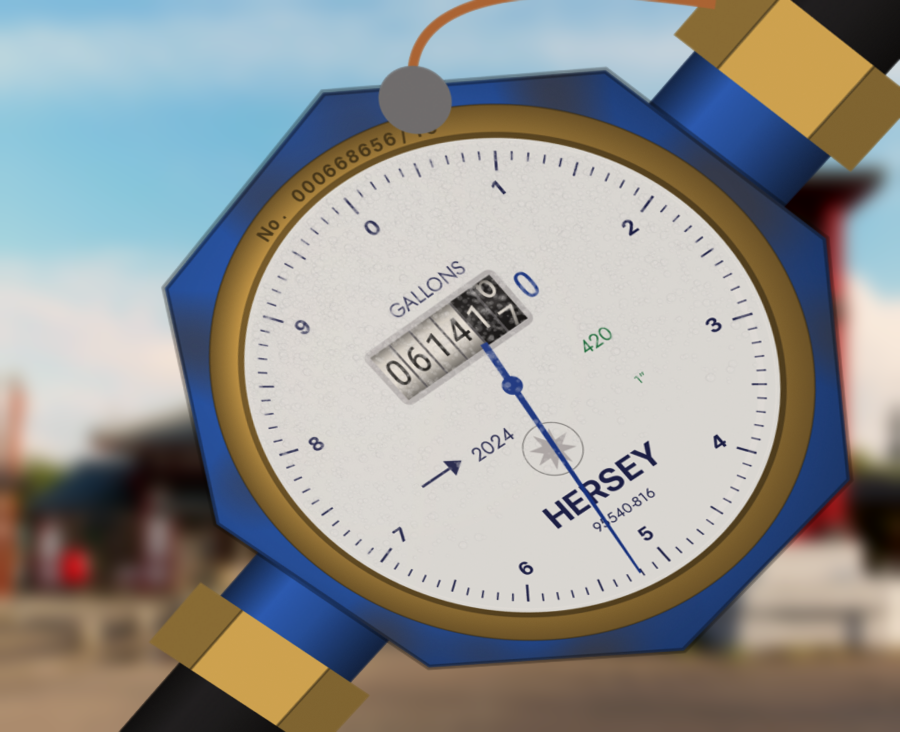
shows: 614165.2 gal
